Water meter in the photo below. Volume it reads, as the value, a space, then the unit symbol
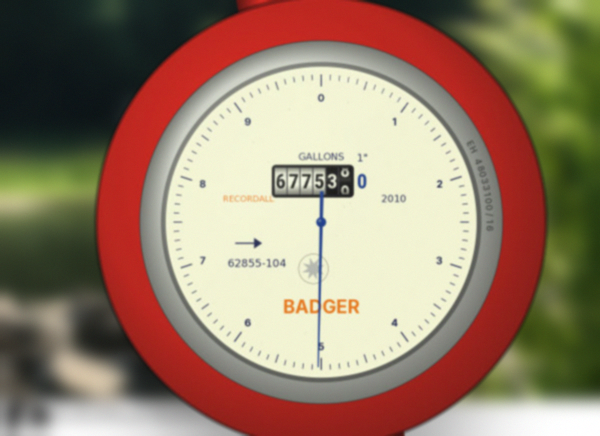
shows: 6775385.0 gal
